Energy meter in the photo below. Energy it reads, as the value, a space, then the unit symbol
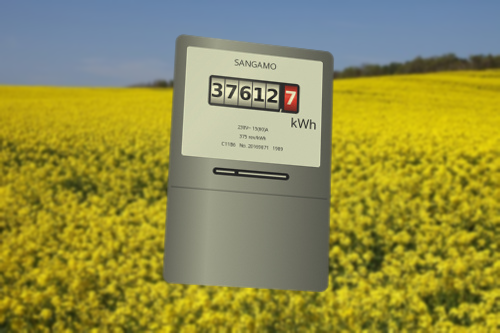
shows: 37612.7 kWh
